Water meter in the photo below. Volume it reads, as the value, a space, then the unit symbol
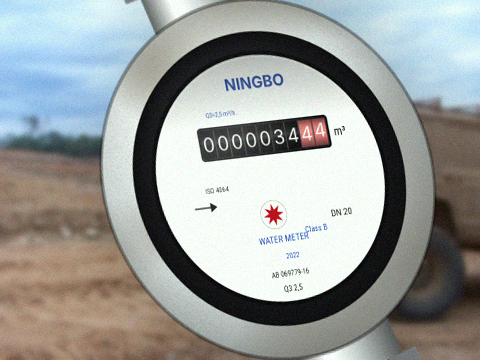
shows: 34.44 m³
